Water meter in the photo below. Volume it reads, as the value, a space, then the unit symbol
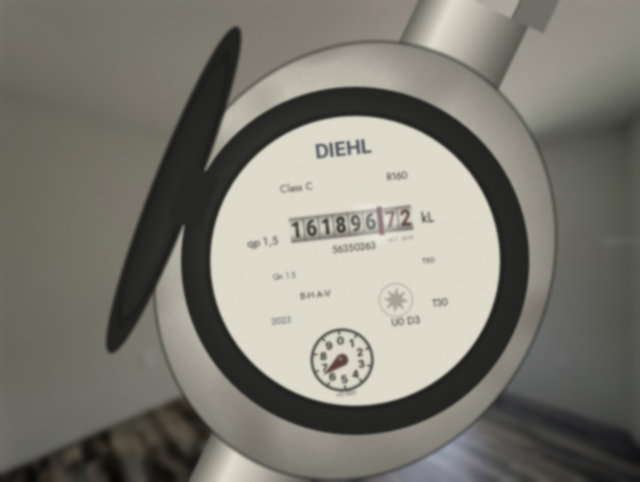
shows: 161896.726 kL
